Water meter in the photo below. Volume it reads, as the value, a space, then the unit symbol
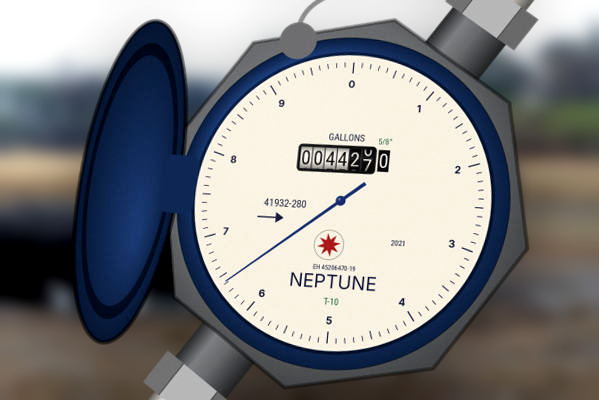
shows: 44266.4 gal
